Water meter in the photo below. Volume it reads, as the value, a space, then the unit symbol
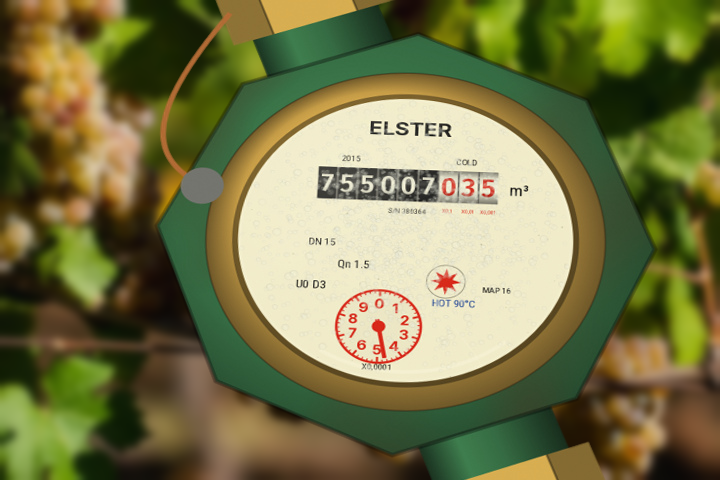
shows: 755007.0354 m³
